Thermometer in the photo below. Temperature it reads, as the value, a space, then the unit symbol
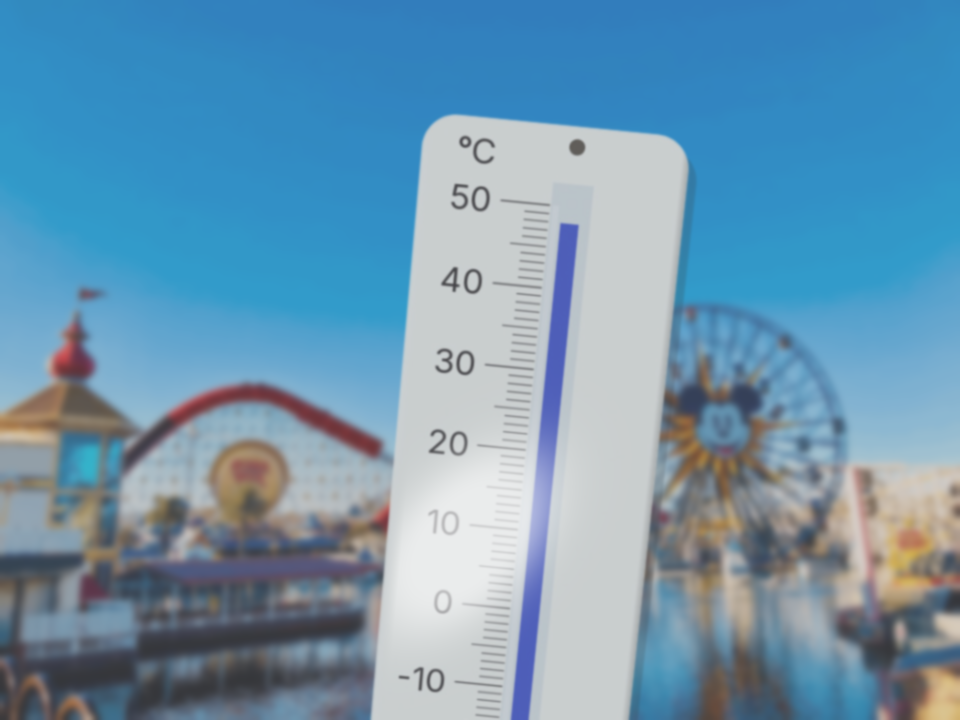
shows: 48 °C
